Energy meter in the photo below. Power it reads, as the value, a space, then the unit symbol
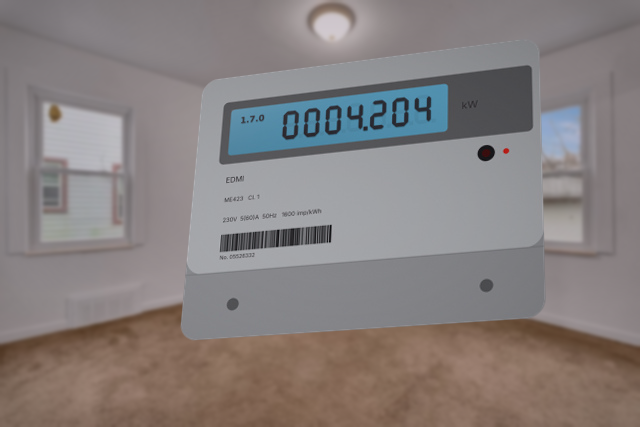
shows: 4.204 kW
